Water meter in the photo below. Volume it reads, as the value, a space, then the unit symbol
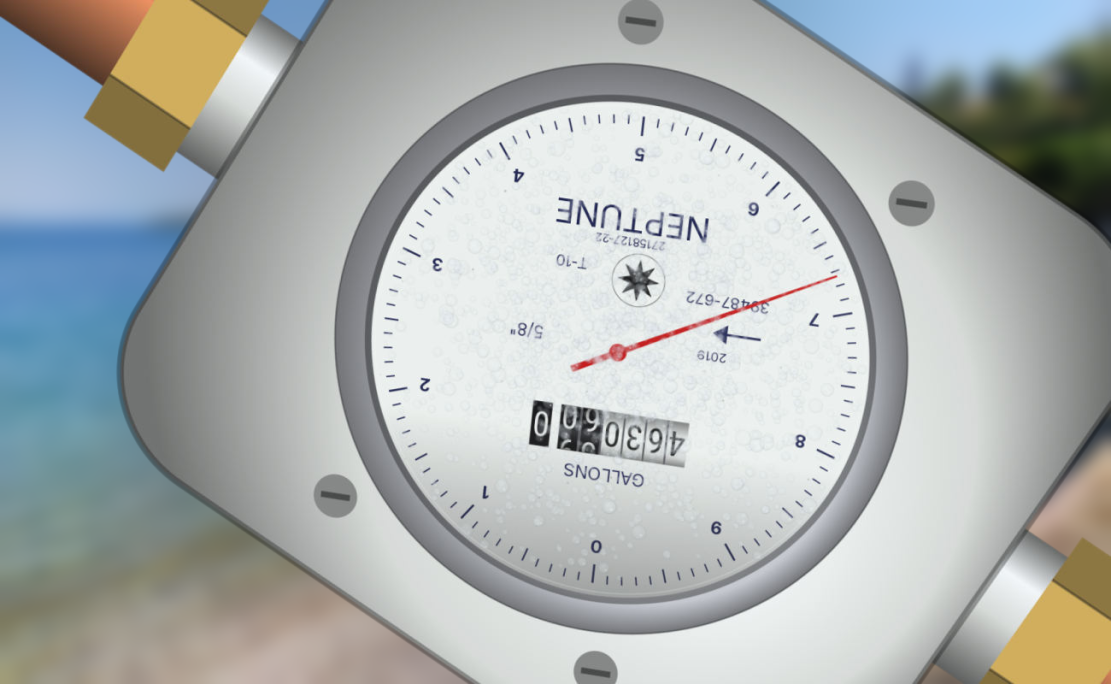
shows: 4630596.7 gal
